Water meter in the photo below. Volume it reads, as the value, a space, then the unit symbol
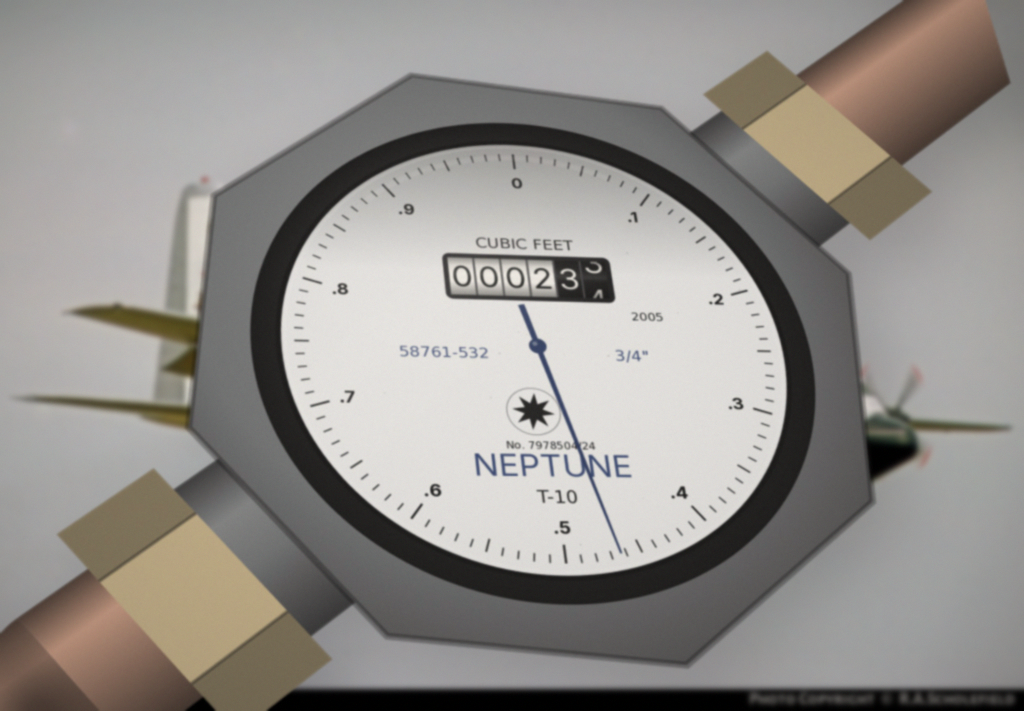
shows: 233.46 ft³
